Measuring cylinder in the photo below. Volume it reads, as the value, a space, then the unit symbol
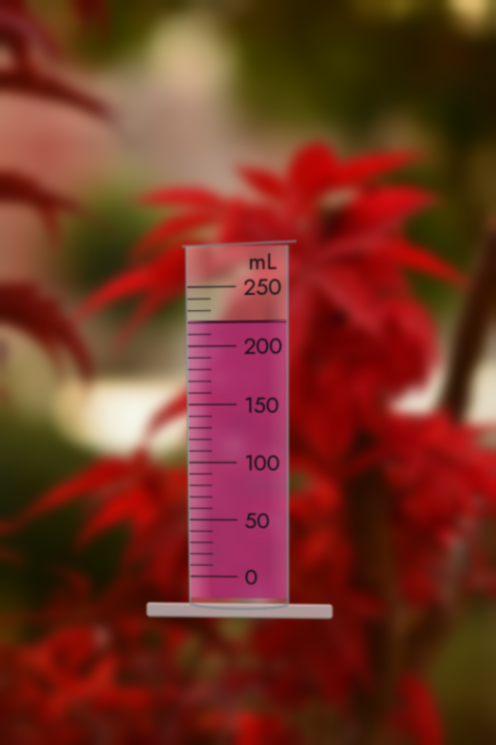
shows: 220 mL
